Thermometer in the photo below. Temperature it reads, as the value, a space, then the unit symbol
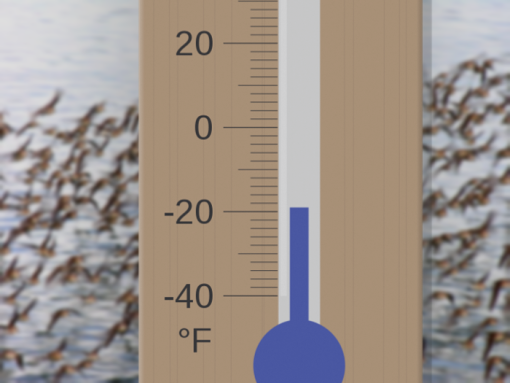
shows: -19 °F
